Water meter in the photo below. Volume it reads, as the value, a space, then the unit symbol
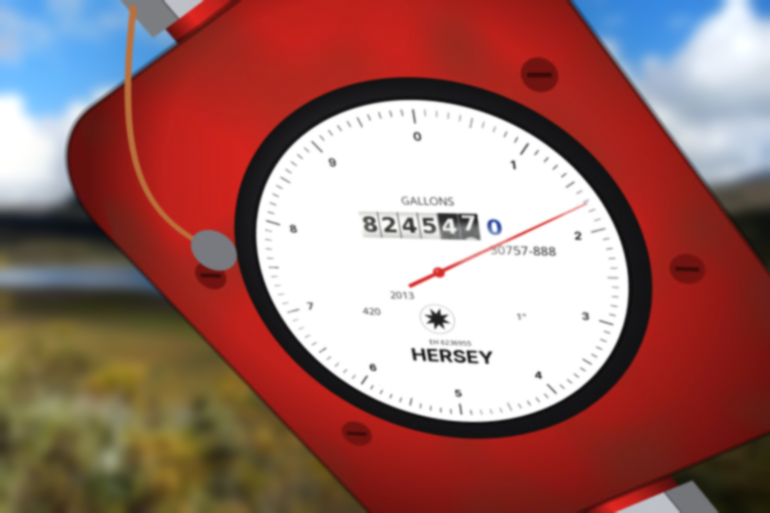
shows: 8245471.7 gal
